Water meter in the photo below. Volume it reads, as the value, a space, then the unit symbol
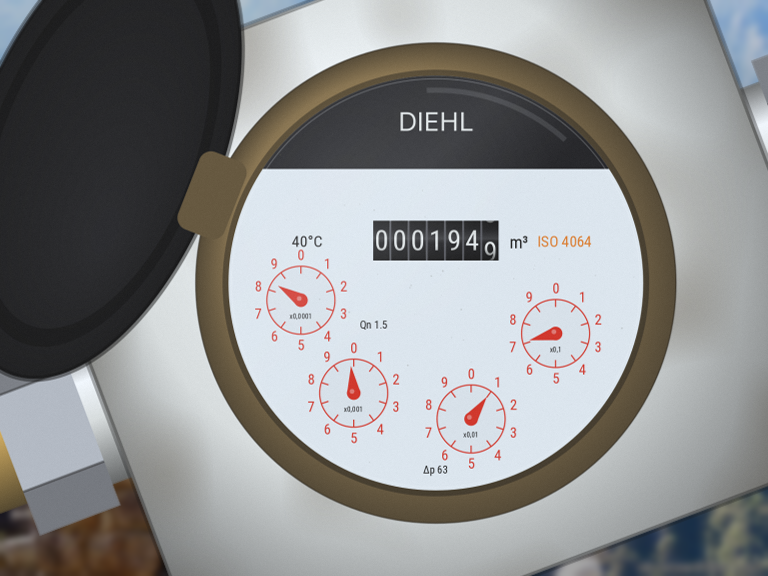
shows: 1948.7098 m³
